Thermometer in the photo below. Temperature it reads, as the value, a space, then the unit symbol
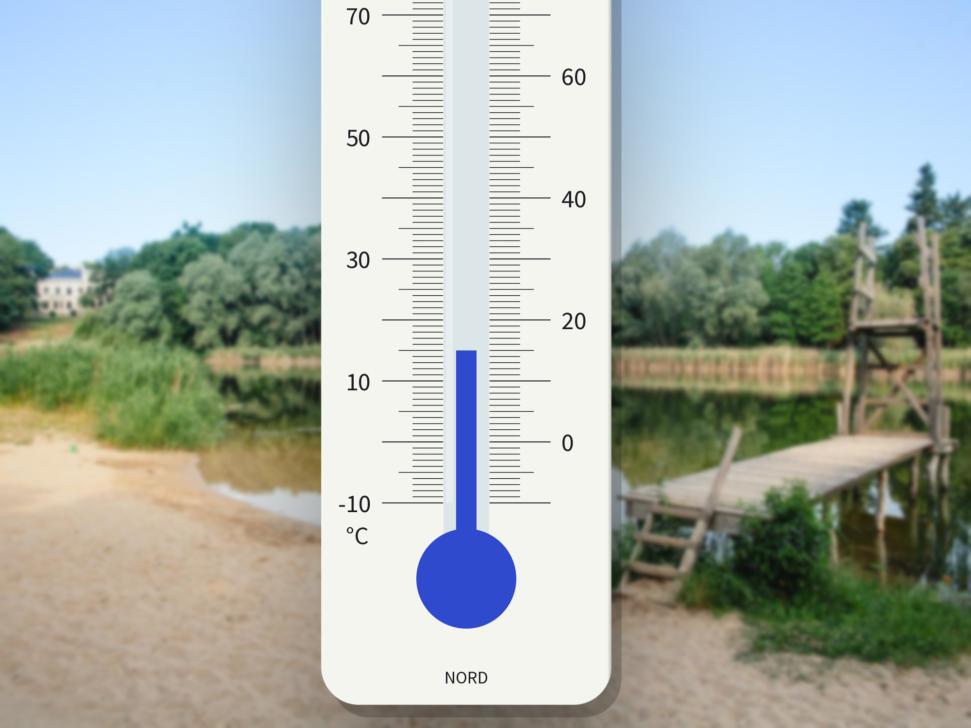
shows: 15 °C
